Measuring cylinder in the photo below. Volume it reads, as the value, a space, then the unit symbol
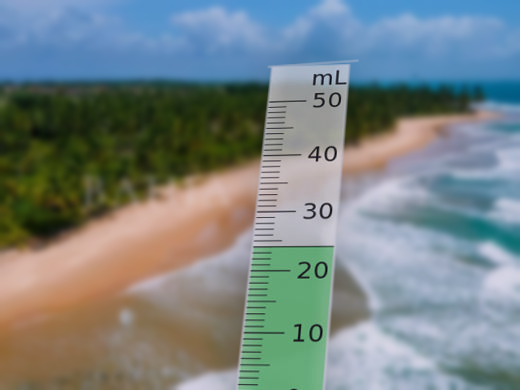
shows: 24 mL
